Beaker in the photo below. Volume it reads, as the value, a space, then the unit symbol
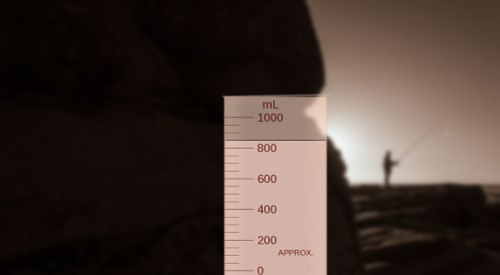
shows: 850 mL
